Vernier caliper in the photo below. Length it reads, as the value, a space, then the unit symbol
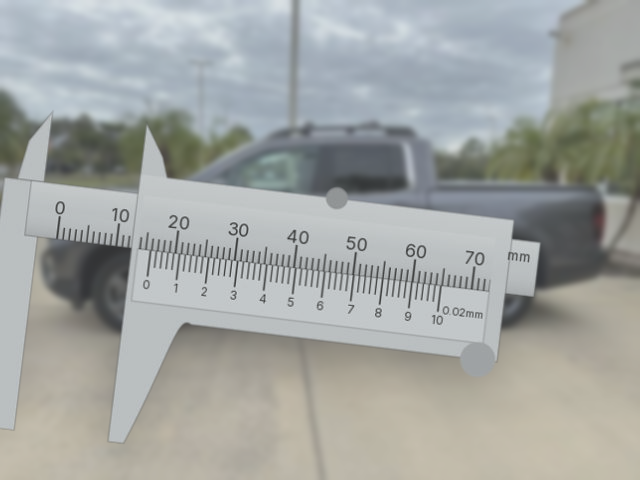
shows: 15.8 mm
